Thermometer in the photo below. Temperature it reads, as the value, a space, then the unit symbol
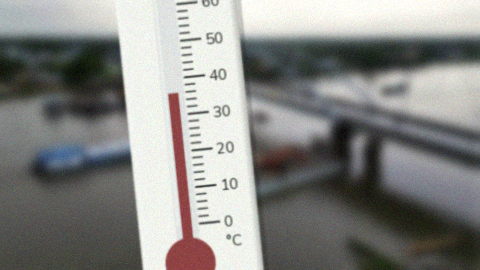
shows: 36 °C
